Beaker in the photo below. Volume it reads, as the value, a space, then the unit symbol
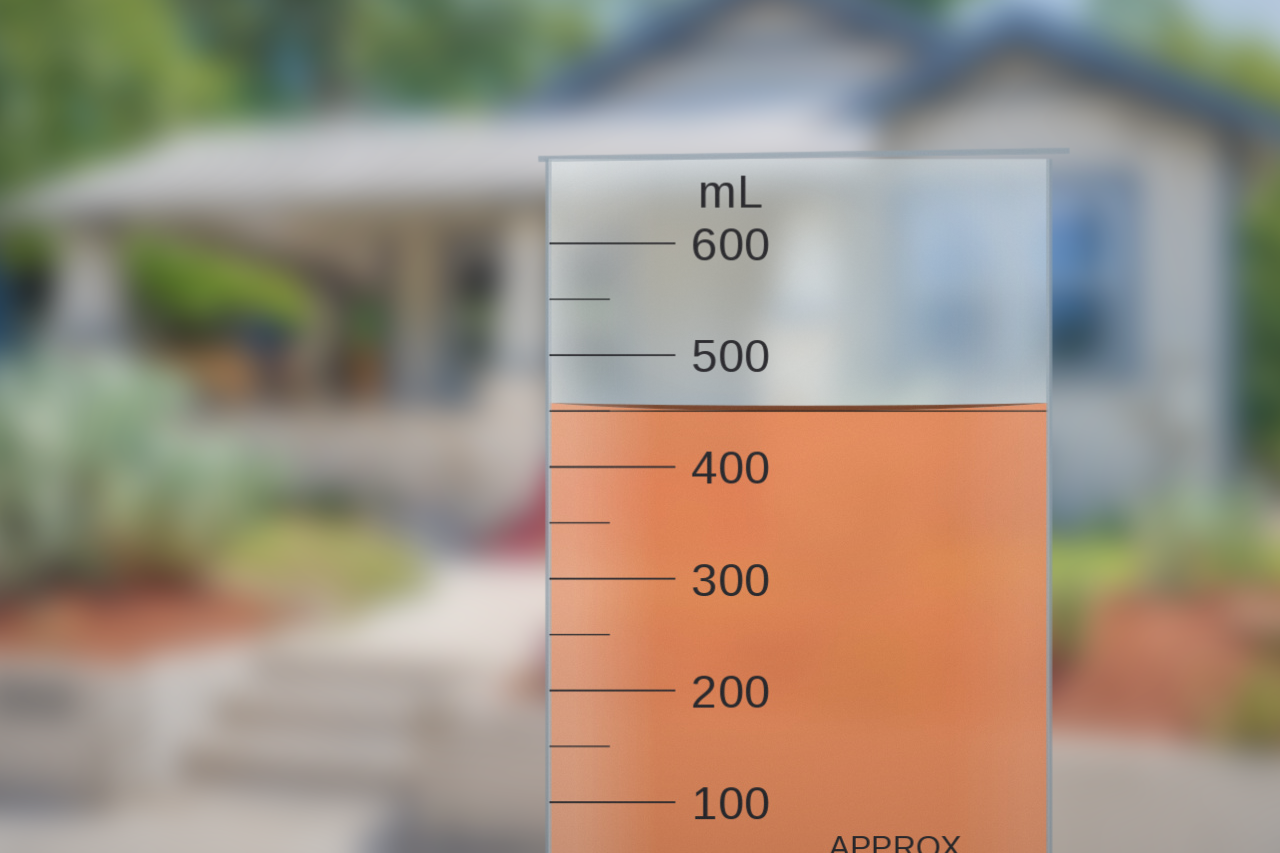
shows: 450 mL
